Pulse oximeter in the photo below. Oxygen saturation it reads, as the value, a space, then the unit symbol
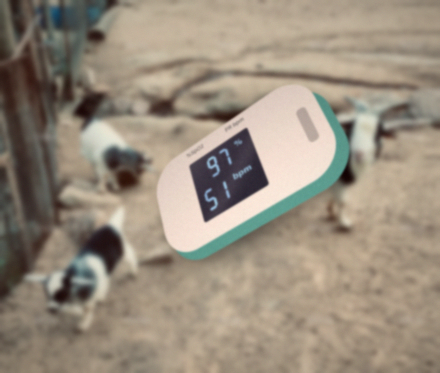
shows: 97 %
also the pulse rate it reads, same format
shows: 51 bpm
